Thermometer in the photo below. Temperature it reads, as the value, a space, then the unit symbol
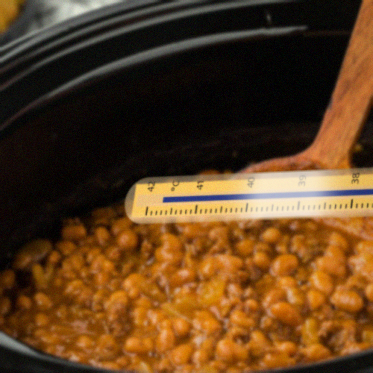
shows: 41.7 °C
